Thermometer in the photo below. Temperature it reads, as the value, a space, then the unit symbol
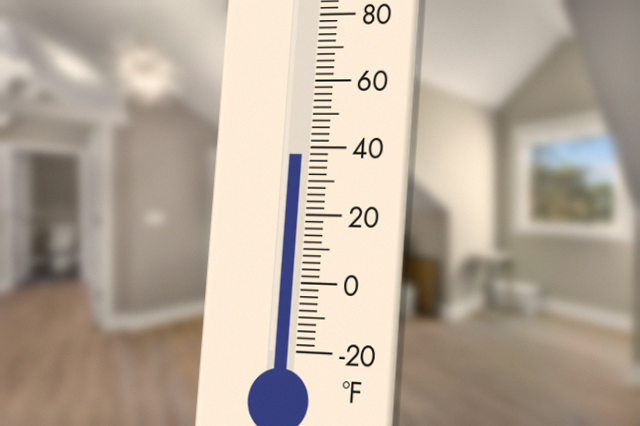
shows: 38 °F
